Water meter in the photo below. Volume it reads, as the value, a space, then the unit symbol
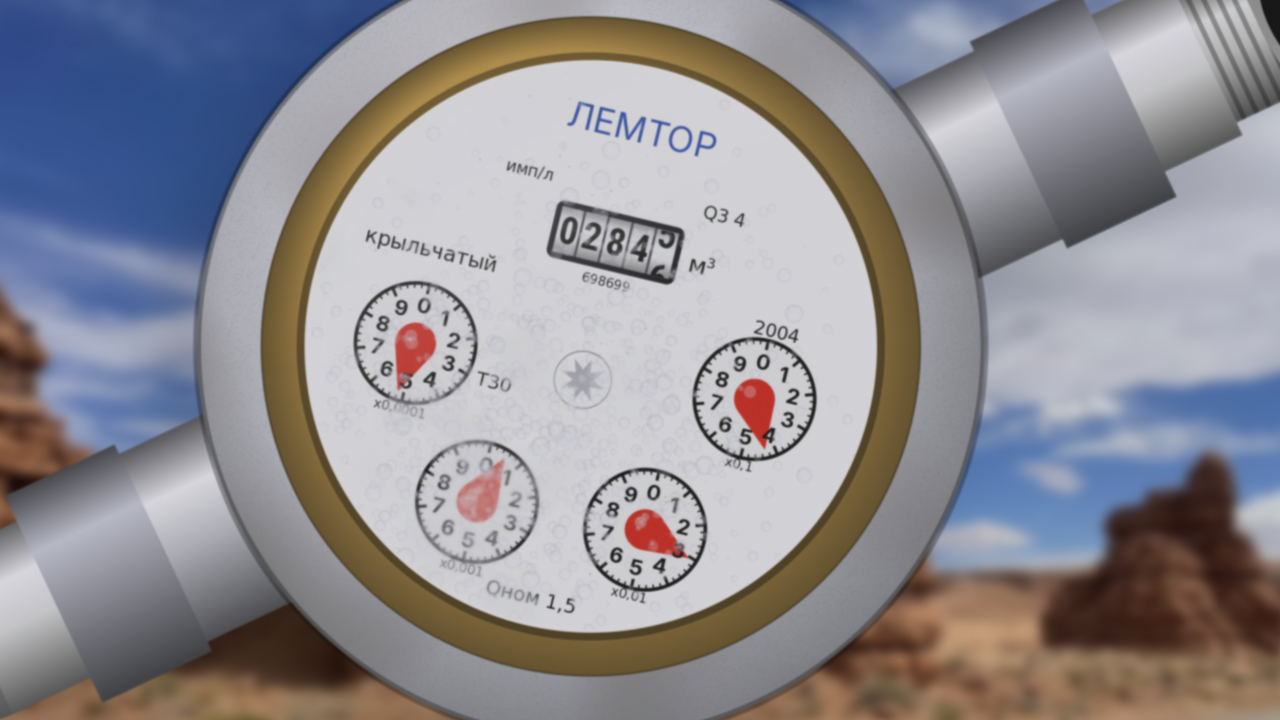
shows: 2845.4305 m³
